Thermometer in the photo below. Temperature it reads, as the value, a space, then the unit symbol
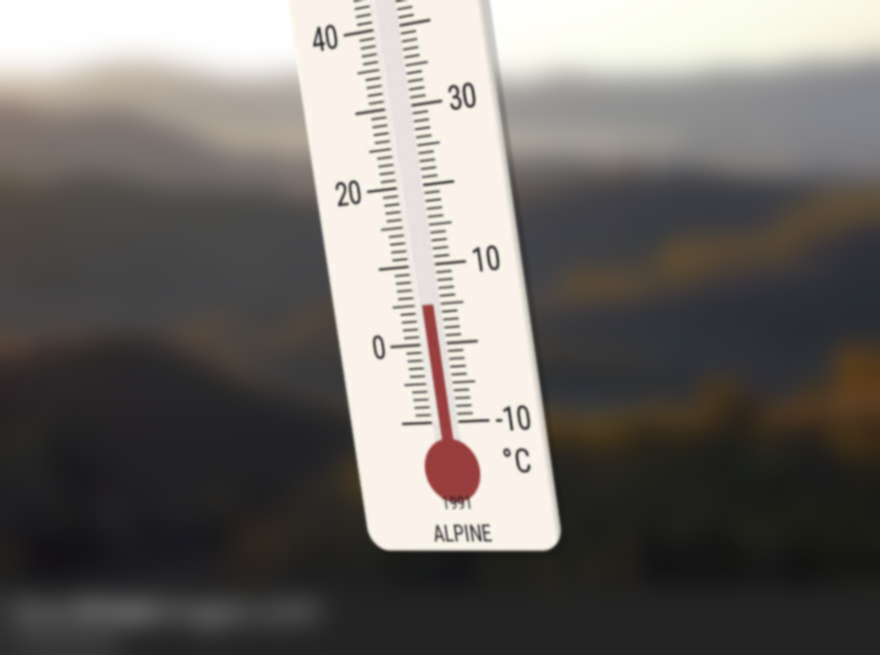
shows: 5 °C
